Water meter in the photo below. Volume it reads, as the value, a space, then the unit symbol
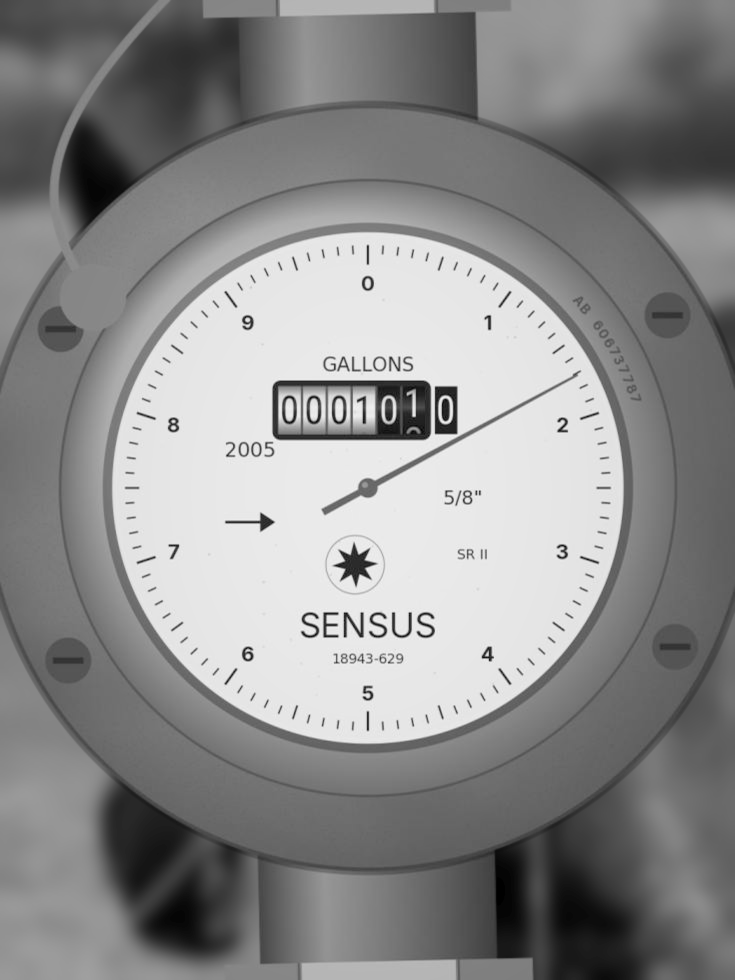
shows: 1011.7 gal
